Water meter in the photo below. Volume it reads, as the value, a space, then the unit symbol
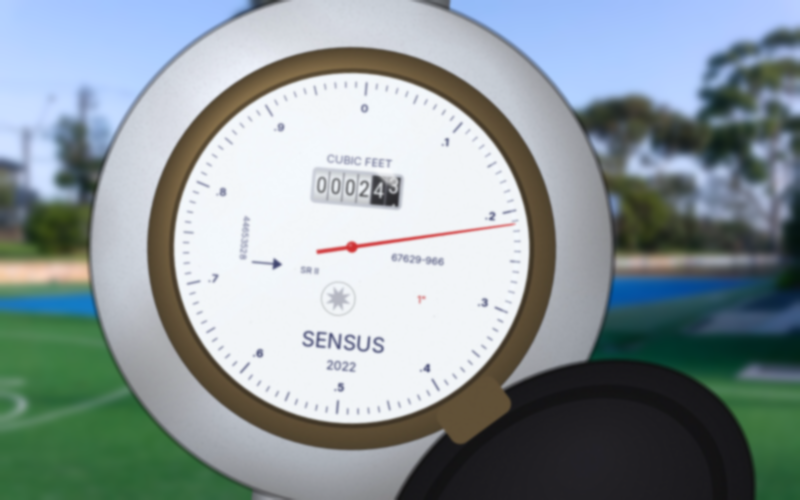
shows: 243.21 ft³
